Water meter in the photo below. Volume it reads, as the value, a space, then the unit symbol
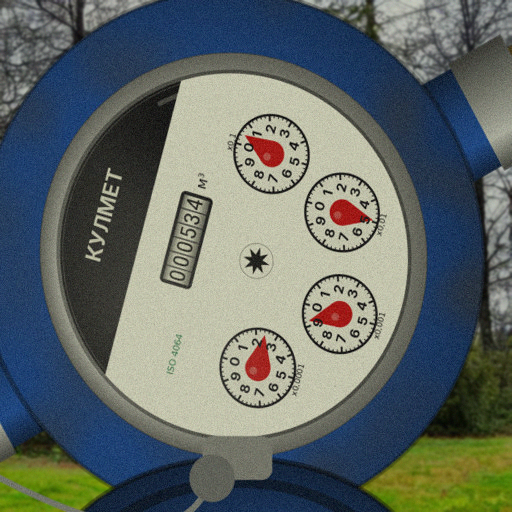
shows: 534.0492 m³
